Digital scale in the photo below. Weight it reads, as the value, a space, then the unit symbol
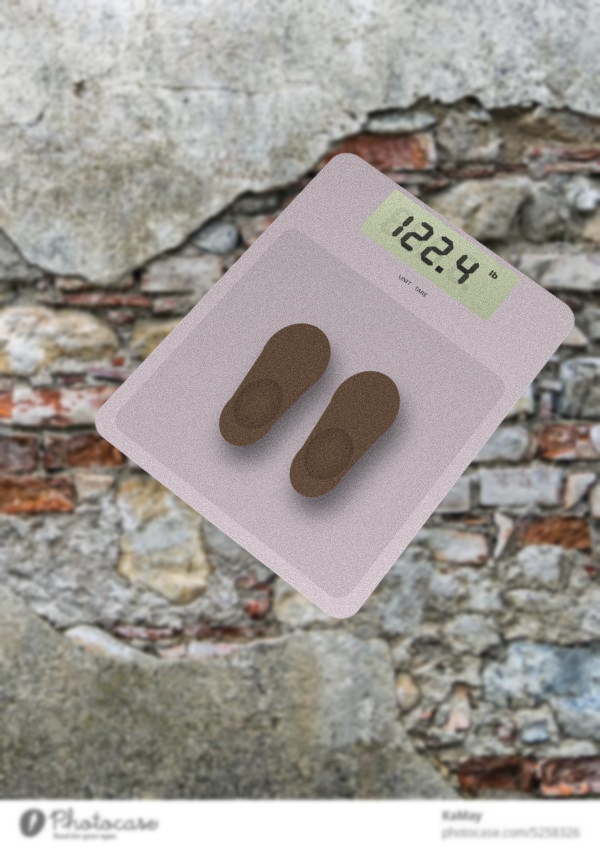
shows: 122.4 lb
